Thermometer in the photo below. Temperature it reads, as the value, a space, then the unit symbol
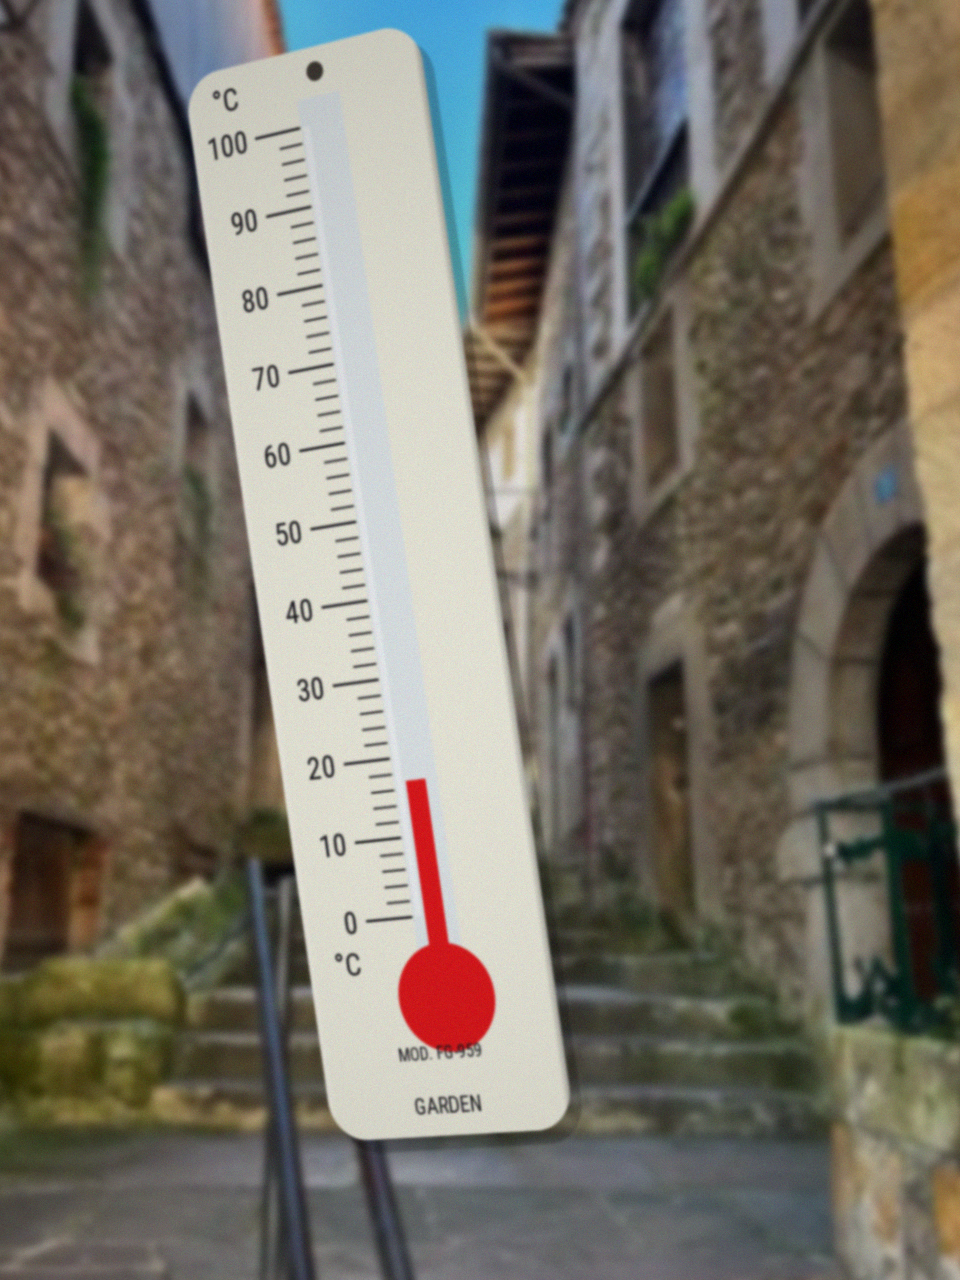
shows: 17 °C
